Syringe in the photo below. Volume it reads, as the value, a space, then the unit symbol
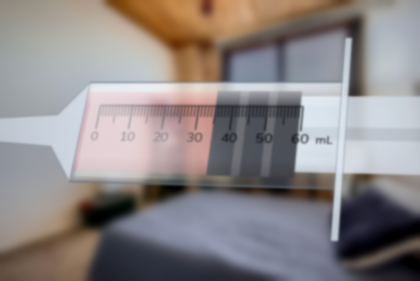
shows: 35 mL
